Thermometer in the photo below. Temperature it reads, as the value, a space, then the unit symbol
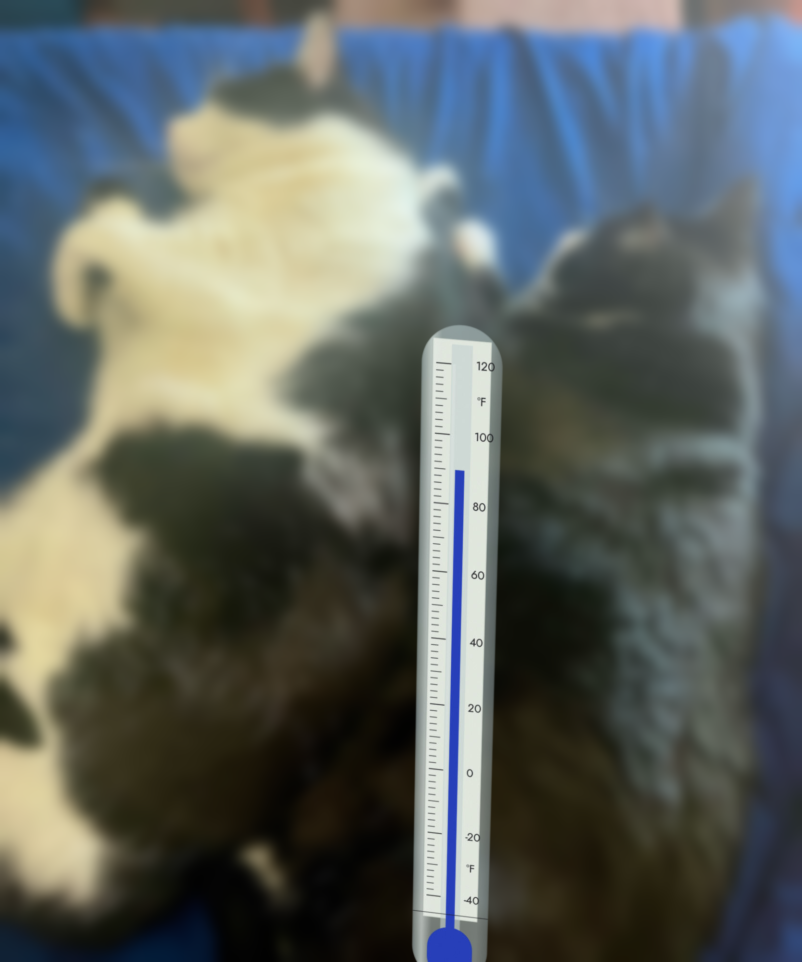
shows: 90 °F
